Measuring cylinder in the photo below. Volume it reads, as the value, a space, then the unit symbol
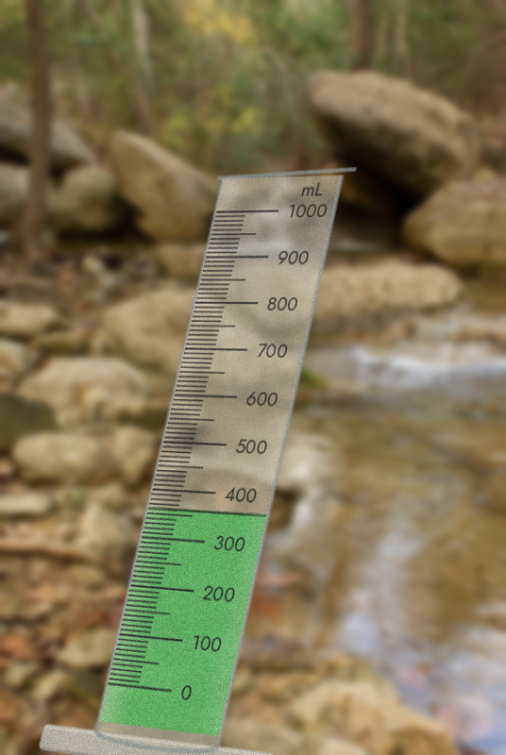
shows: 360 mL
